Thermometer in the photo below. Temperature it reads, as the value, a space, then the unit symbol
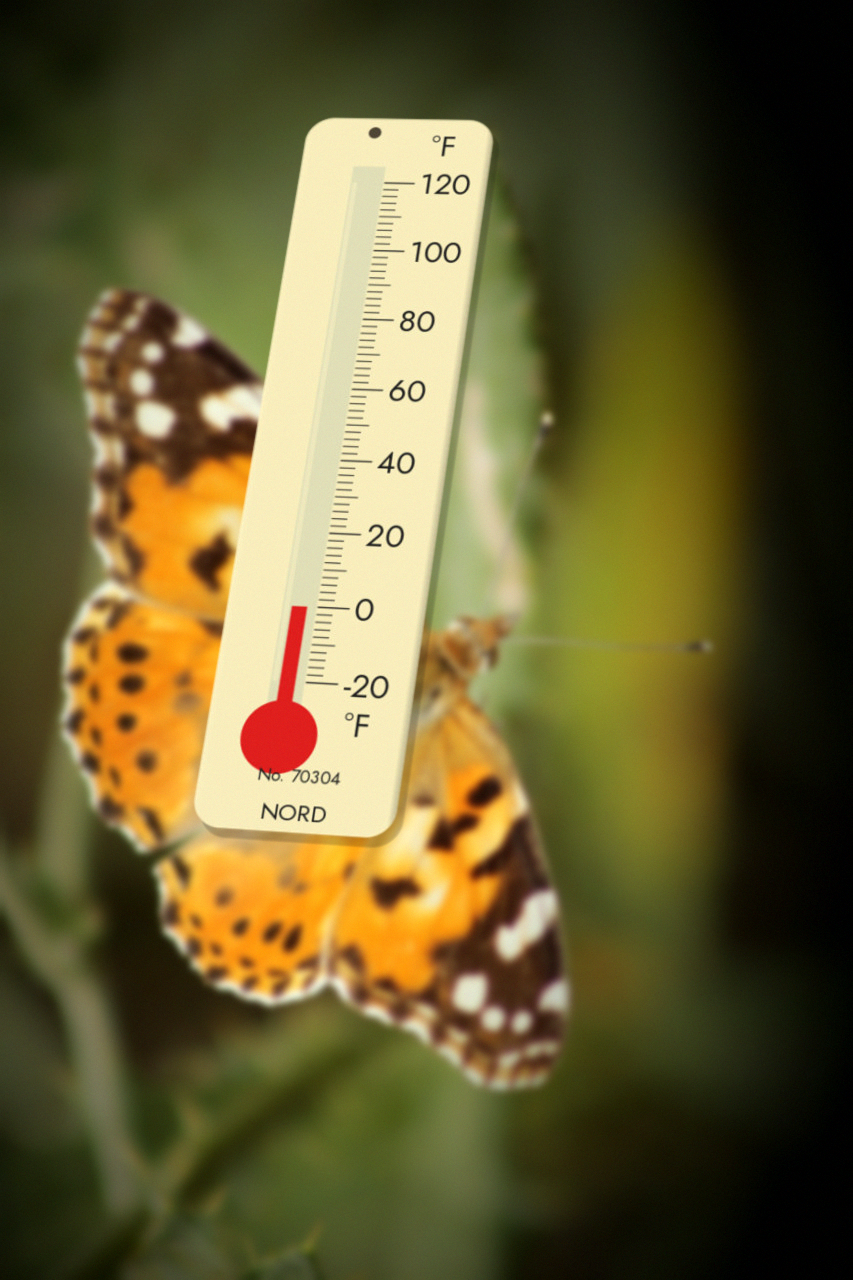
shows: 0 °F
